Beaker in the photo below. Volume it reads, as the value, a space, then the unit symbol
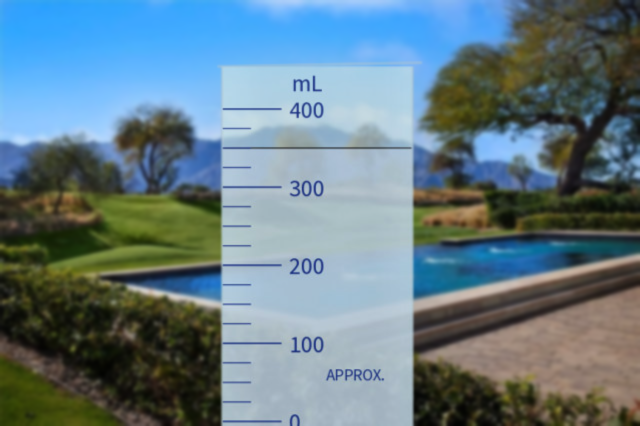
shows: 350 mL
